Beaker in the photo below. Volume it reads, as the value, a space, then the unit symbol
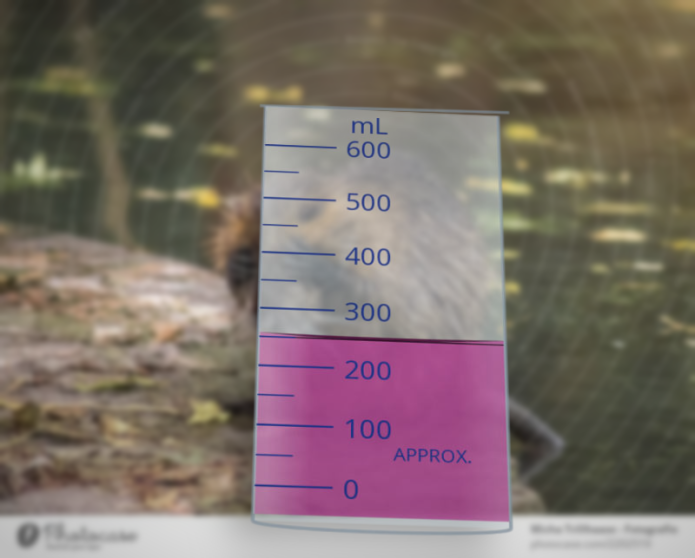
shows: 250 mL
